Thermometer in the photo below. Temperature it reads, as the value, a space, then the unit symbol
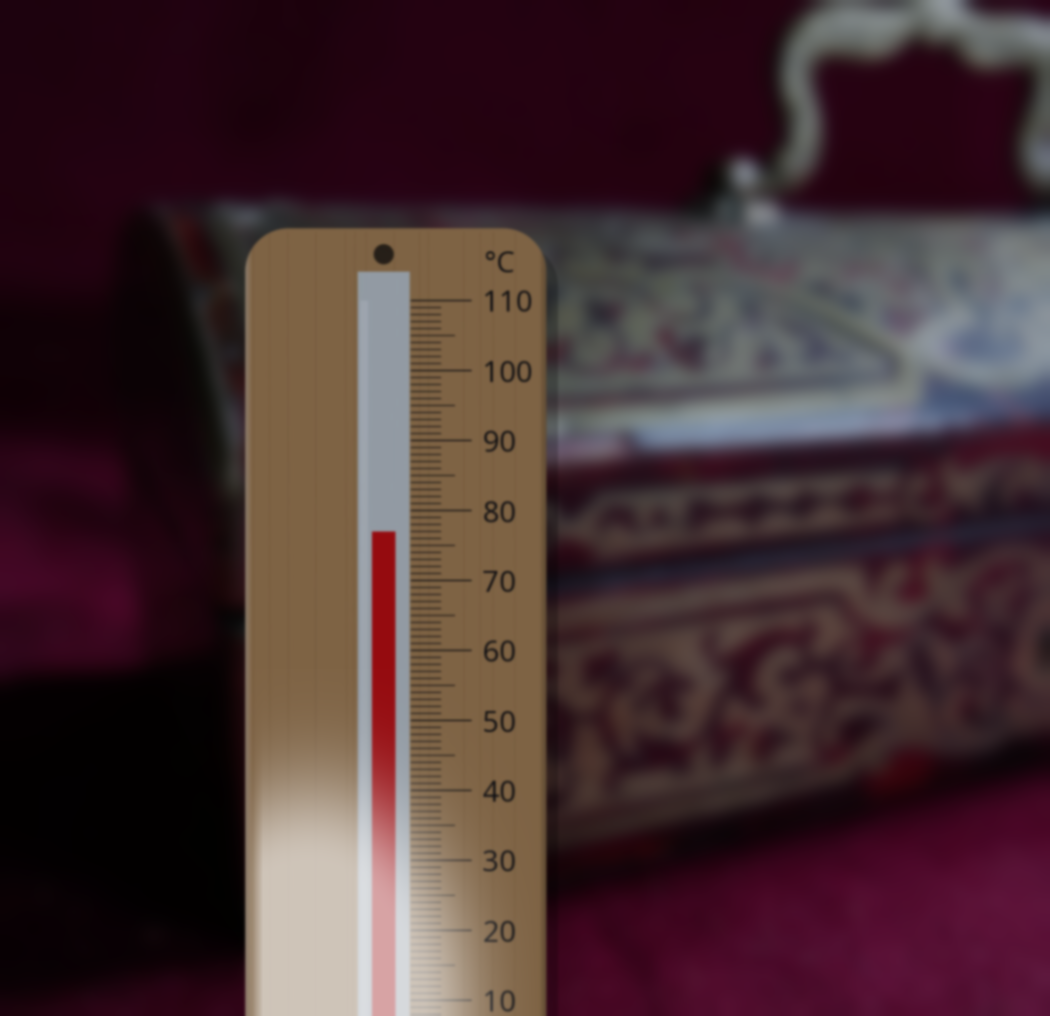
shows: 77 °C
